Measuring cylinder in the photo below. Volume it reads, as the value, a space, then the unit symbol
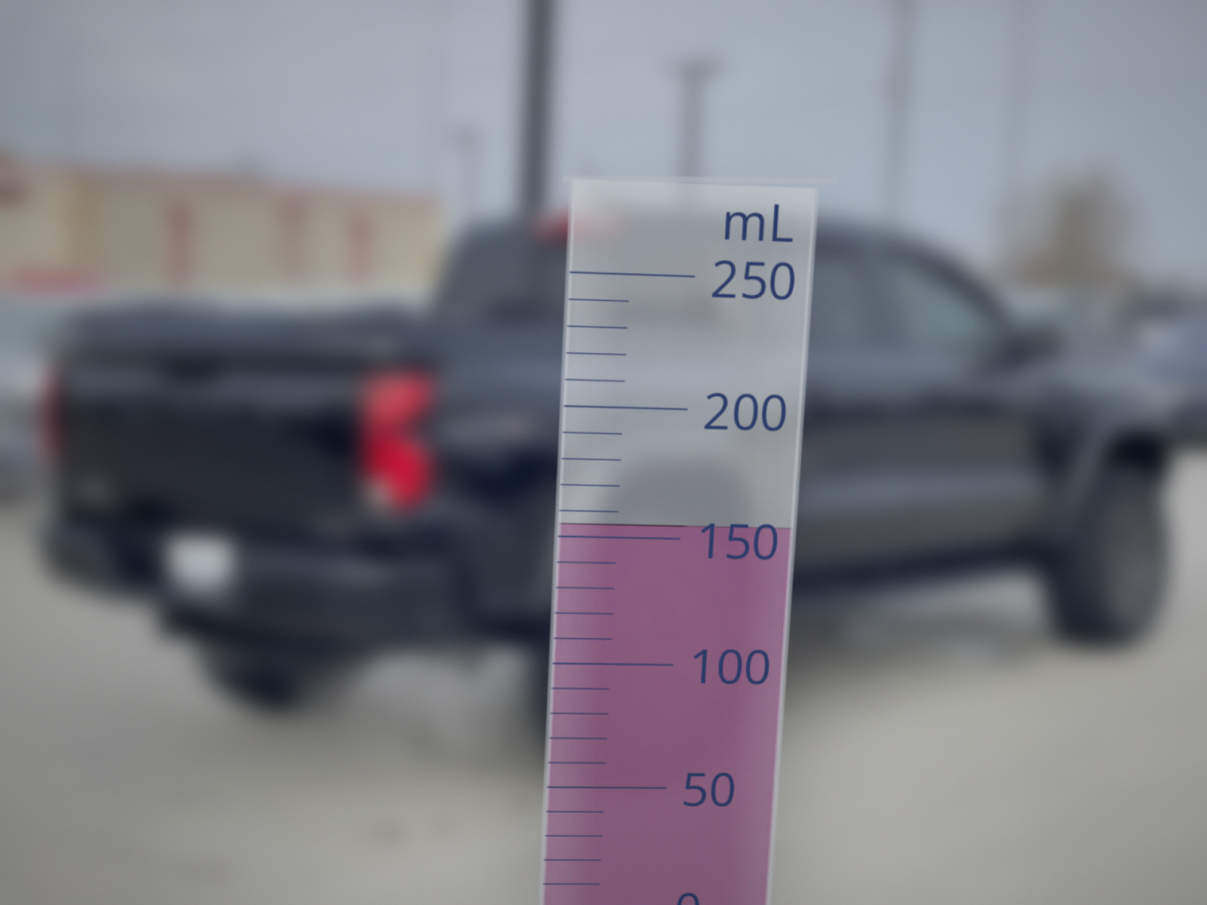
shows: 155 mL
